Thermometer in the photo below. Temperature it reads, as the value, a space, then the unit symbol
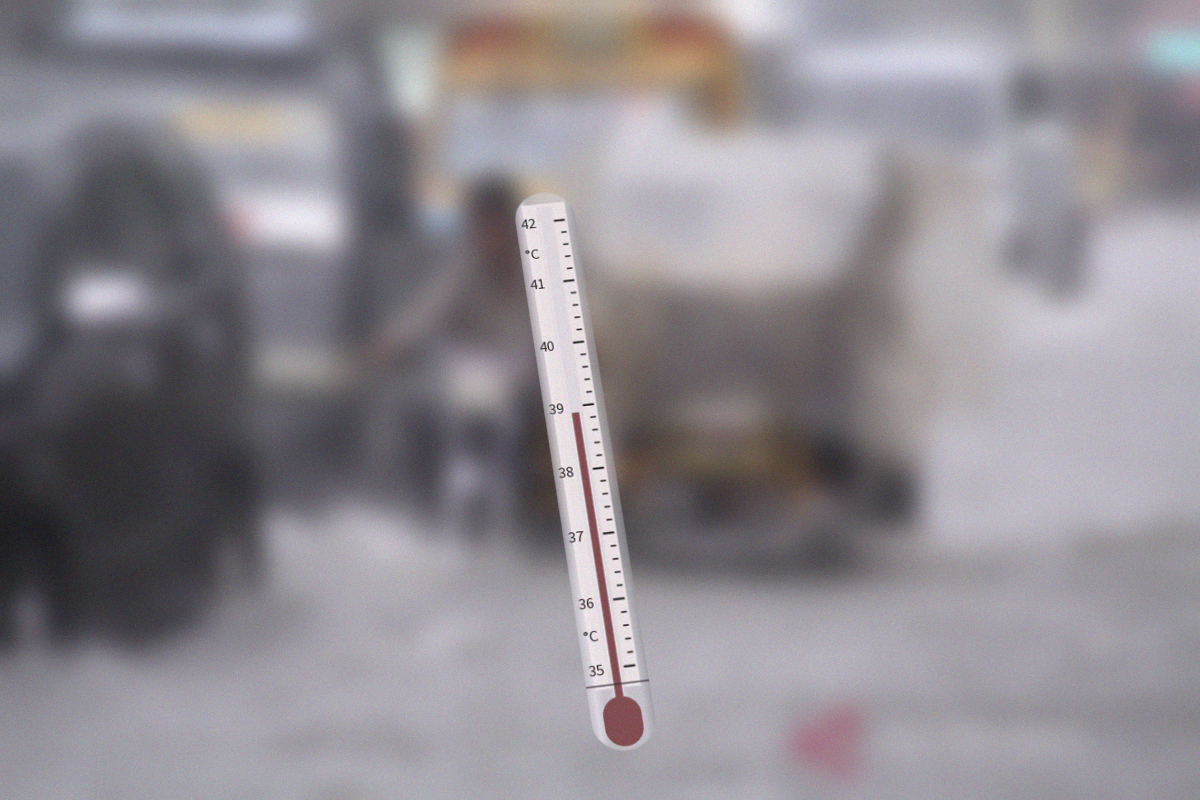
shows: 38.9 °C
